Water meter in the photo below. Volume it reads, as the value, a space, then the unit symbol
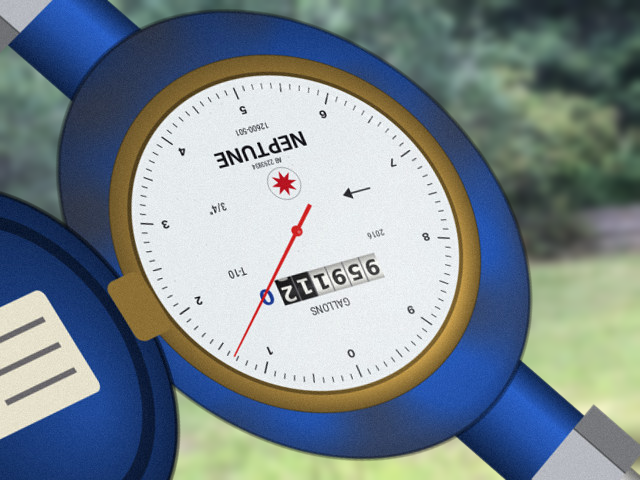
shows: 9591121.3 gal
